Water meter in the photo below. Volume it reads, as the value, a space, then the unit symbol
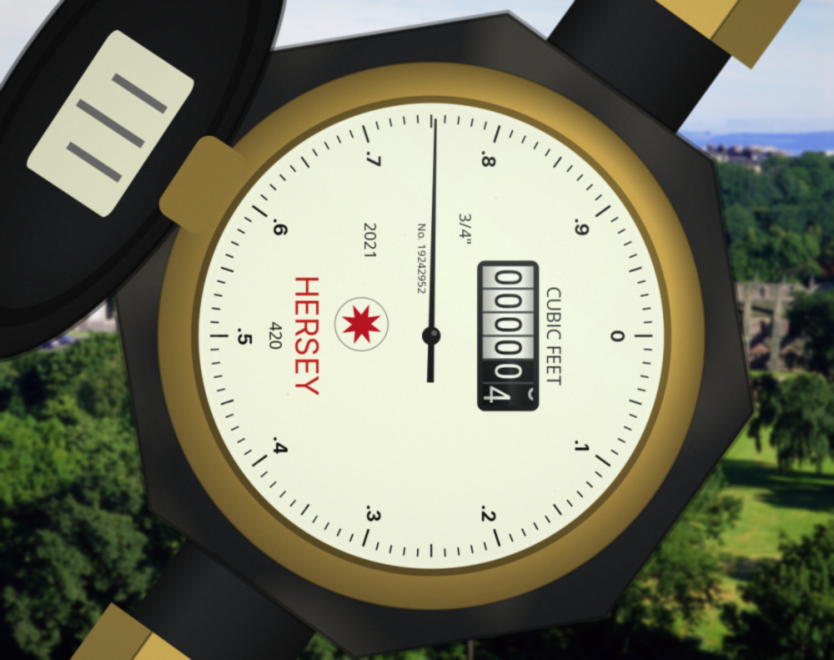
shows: 3.75 ft³
